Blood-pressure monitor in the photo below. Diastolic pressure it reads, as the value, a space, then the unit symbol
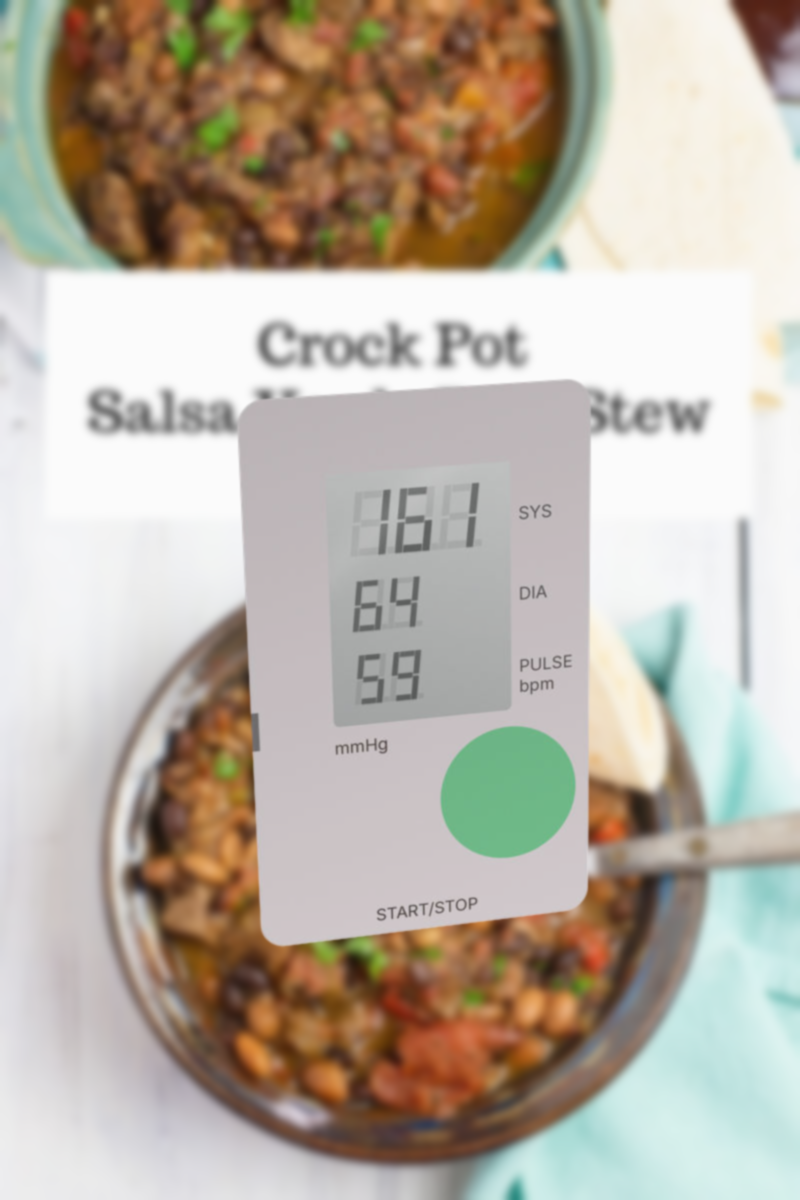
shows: 64 mmHg
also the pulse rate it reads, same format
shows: 59 bpm
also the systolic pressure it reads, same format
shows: 161 mmHg
